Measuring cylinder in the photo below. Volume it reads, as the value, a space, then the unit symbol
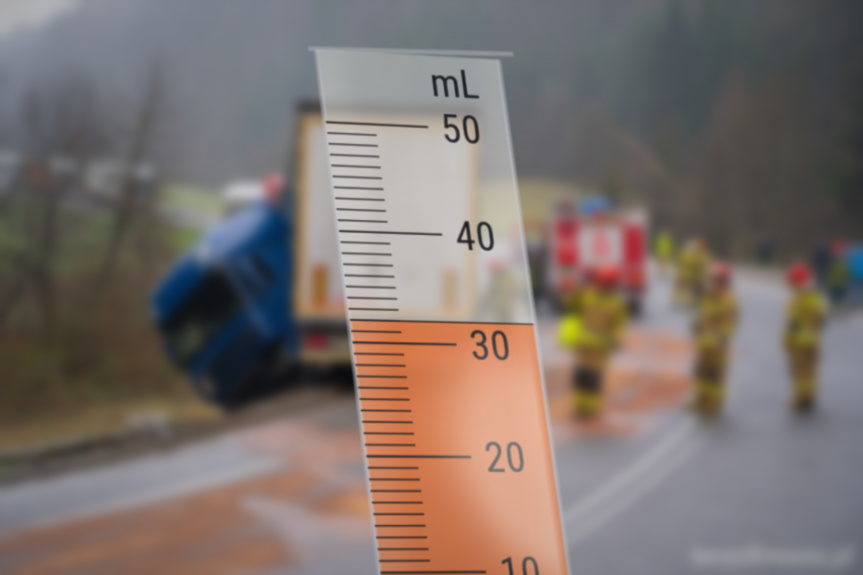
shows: 32 mL
